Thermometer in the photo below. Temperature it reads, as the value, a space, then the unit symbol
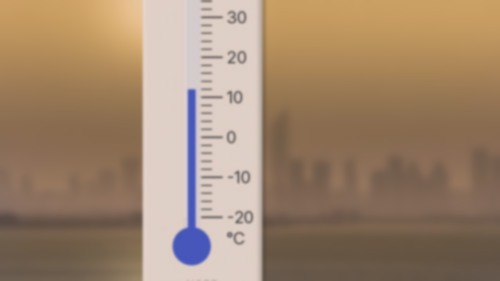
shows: 12 °C
